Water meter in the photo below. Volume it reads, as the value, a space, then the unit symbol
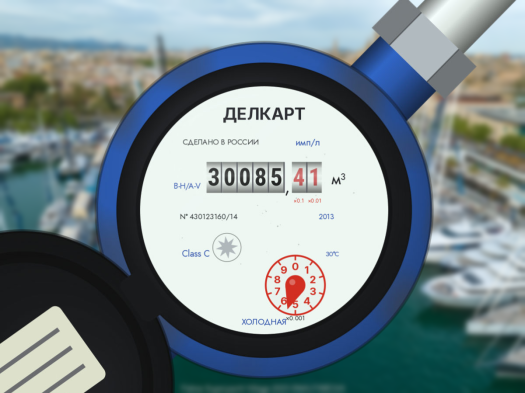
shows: 30085.415 m³
